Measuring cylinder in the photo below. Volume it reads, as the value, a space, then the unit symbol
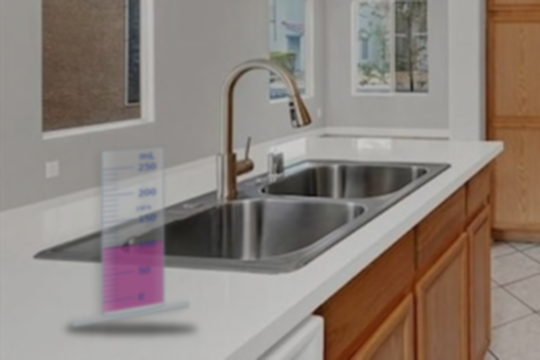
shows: 100 mL
